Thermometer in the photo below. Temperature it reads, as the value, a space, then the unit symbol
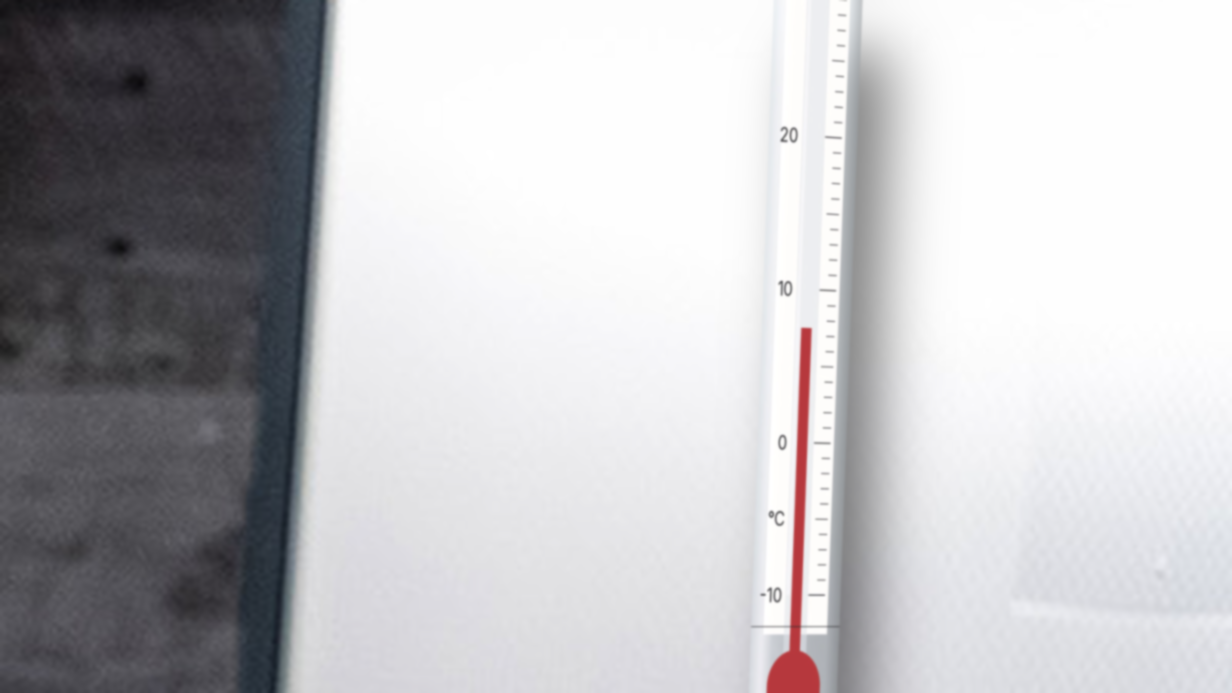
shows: 7.5 °C
